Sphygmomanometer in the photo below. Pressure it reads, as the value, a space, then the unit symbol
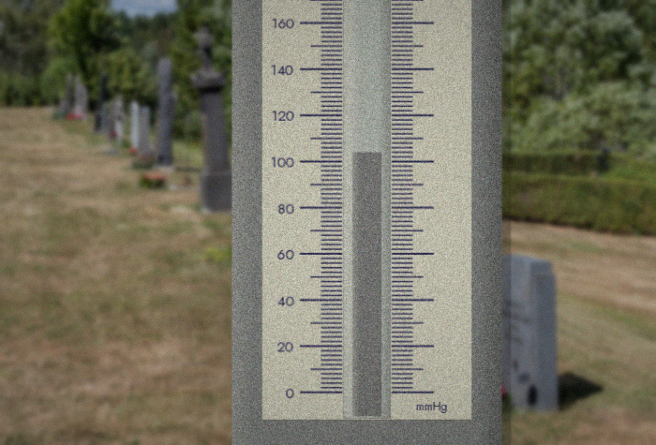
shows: 104 mmHg
